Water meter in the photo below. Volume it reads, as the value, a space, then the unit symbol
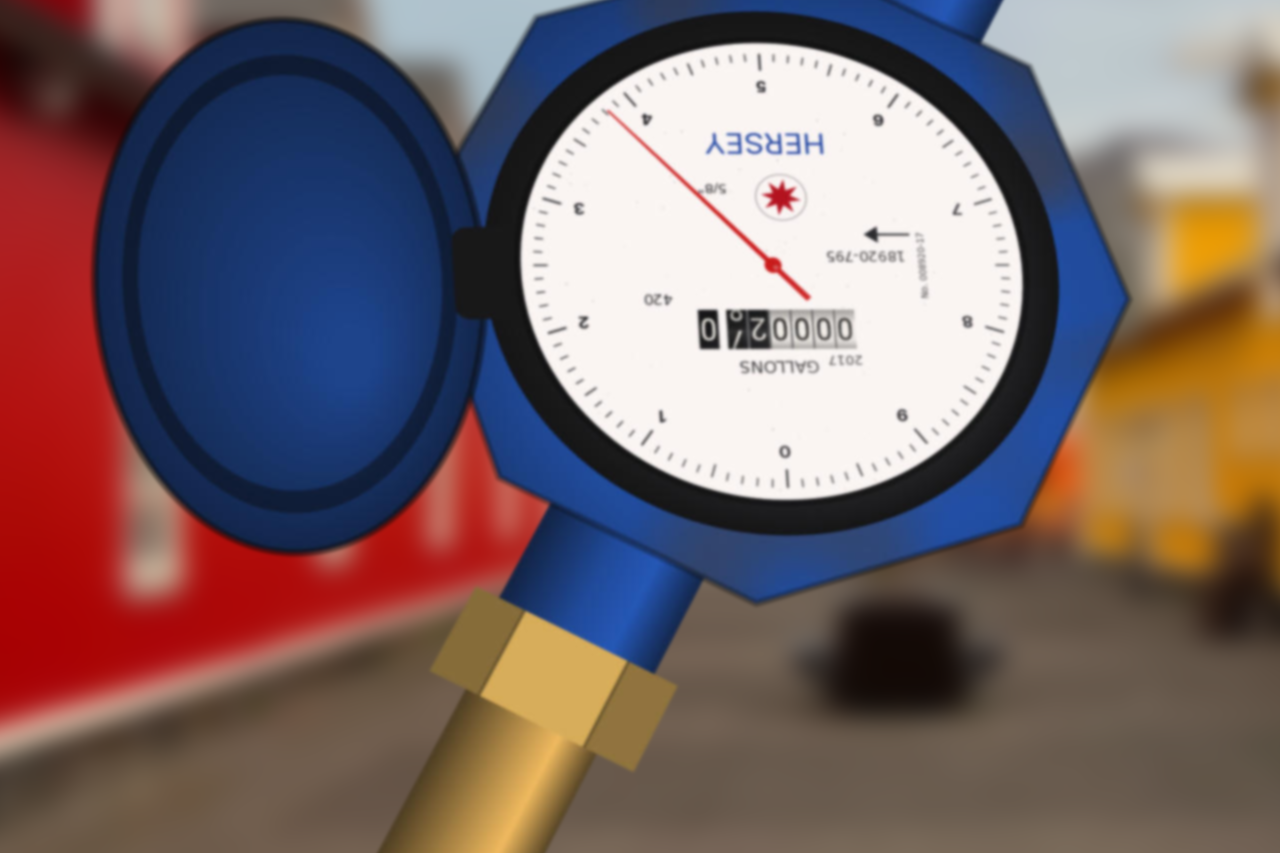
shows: 273.8 gal
